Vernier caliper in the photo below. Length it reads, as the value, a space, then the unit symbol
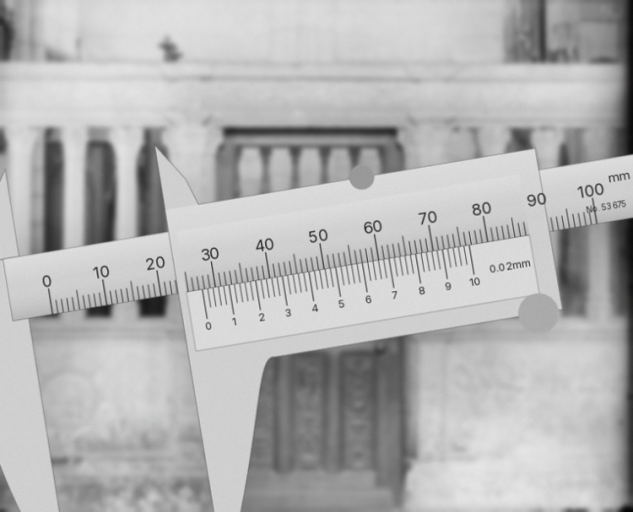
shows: 27.6 mm
